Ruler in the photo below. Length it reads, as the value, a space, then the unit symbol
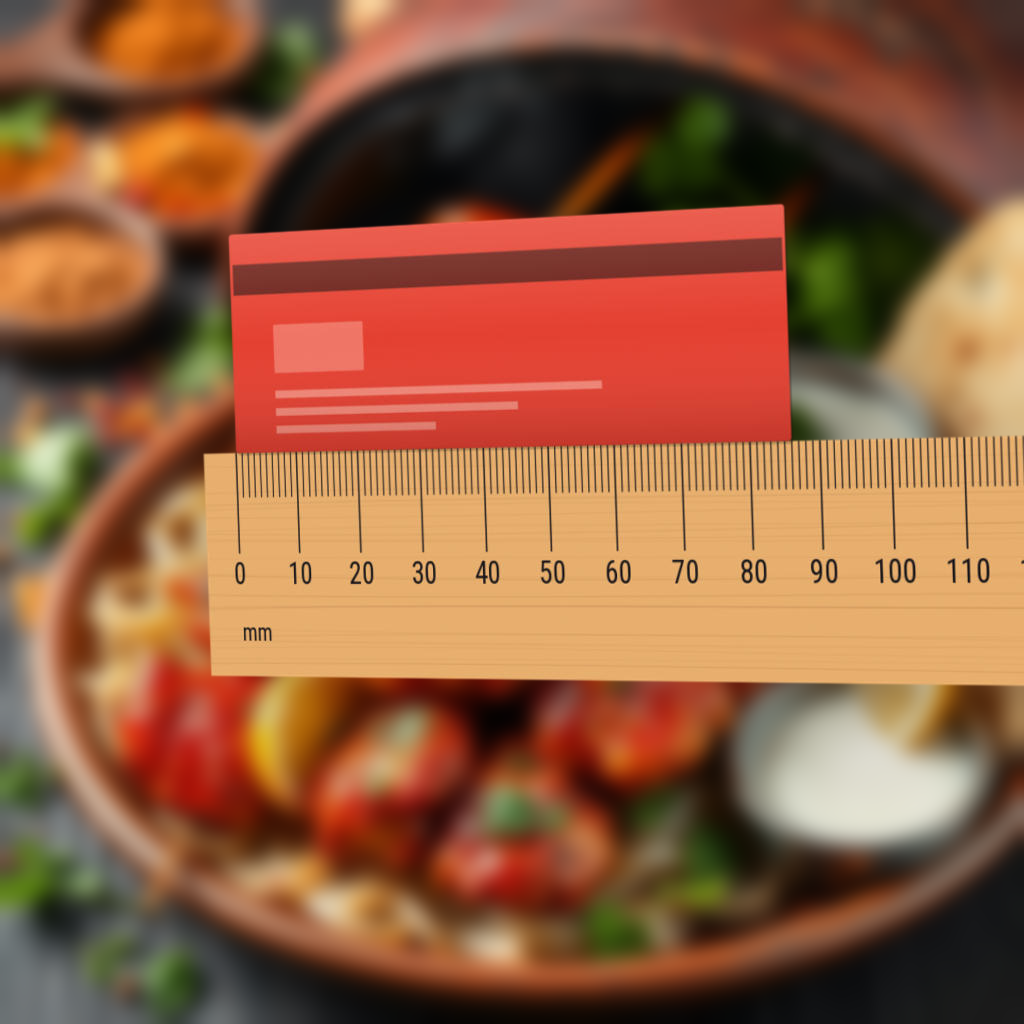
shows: 86 mm
